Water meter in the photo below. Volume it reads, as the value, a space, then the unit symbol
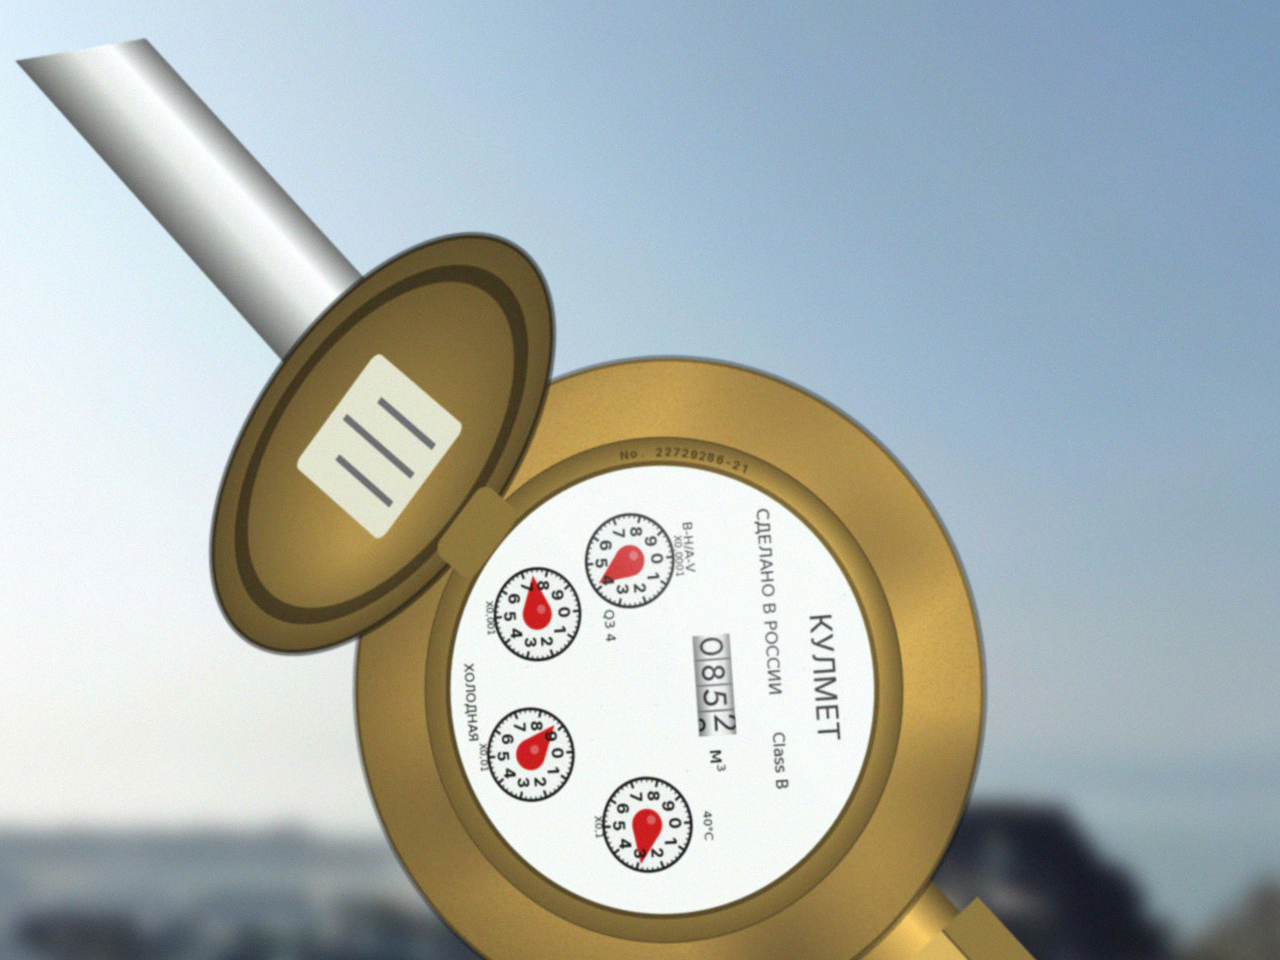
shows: 852.2874 m³
